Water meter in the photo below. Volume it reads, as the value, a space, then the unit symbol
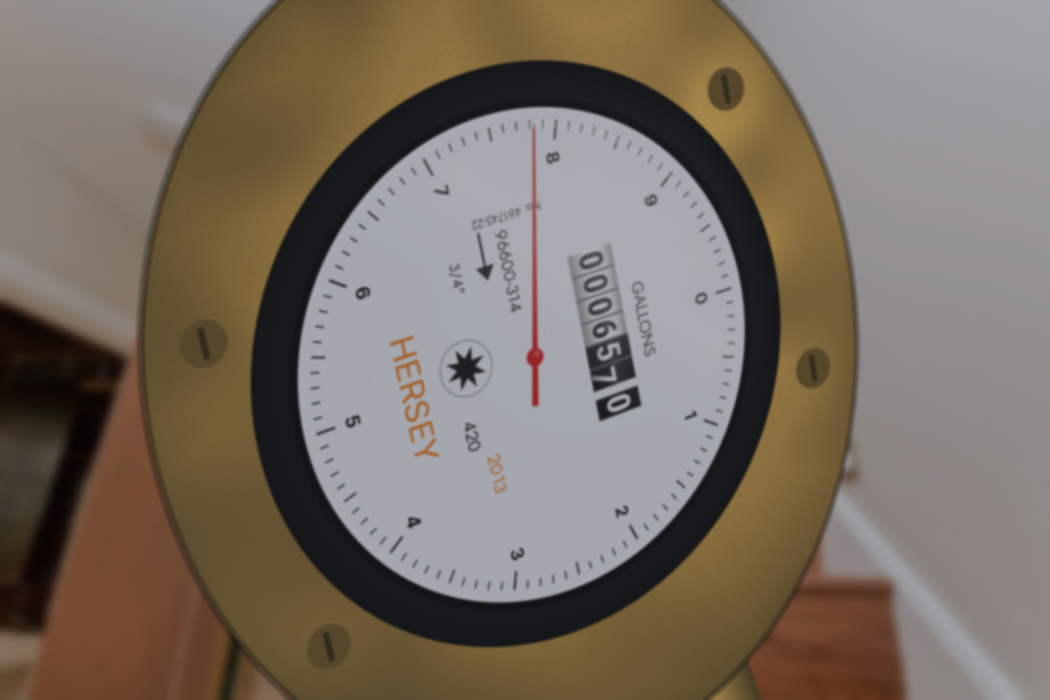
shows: 6567.8 gal
